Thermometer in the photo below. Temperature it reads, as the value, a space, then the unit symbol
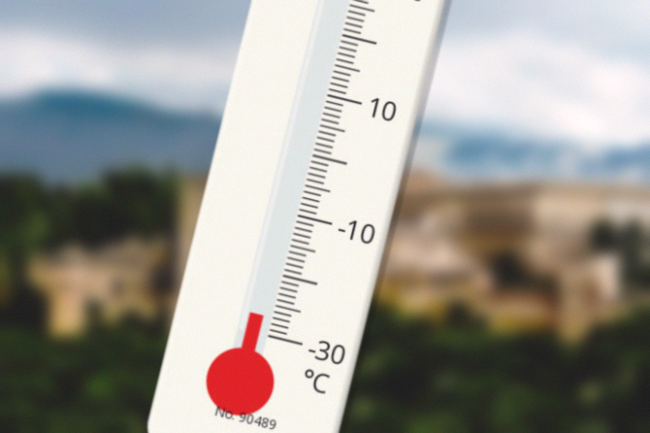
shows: -27 °C
